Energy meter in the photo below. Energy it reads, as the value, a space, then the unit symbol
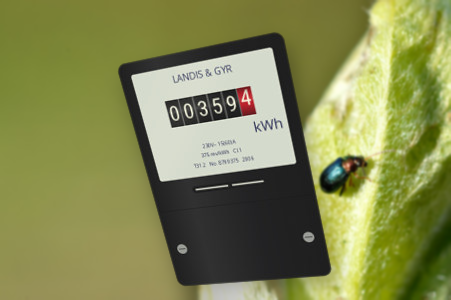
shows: 359.4 kWh
